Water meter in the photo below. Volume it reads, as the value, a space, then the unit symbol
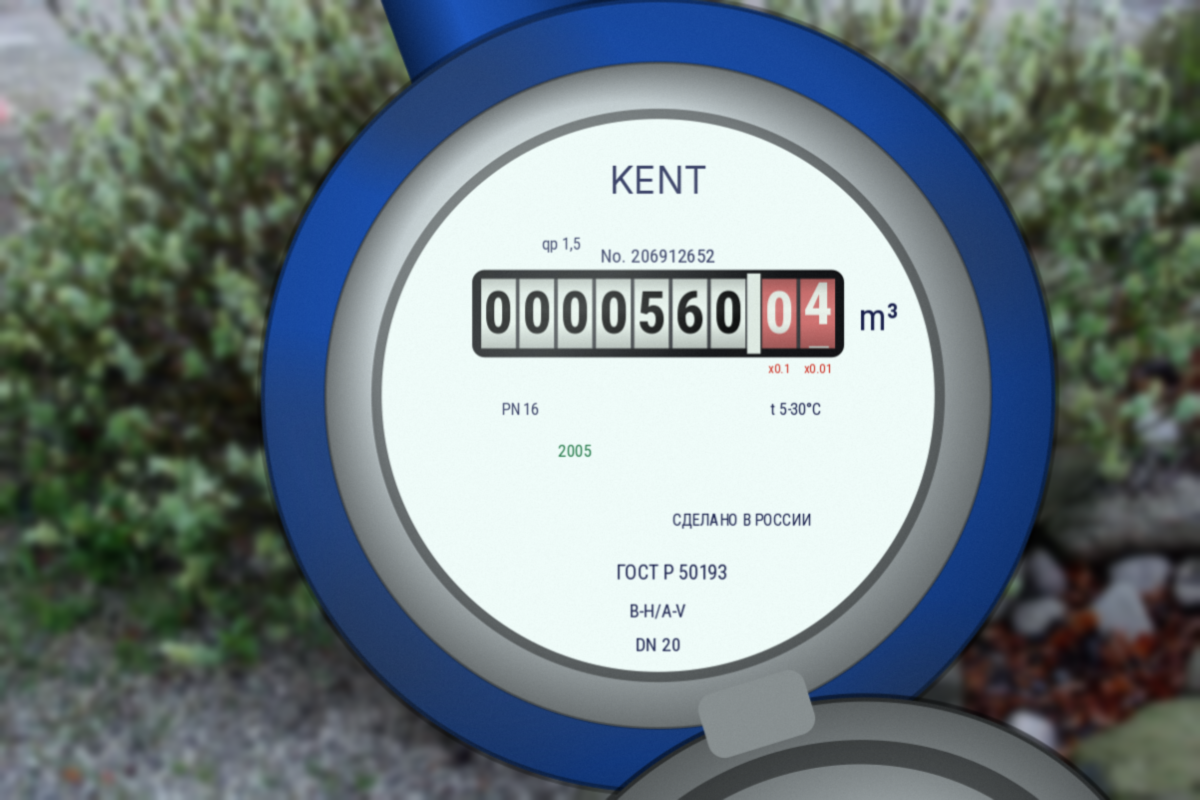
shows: 560.04 m³
